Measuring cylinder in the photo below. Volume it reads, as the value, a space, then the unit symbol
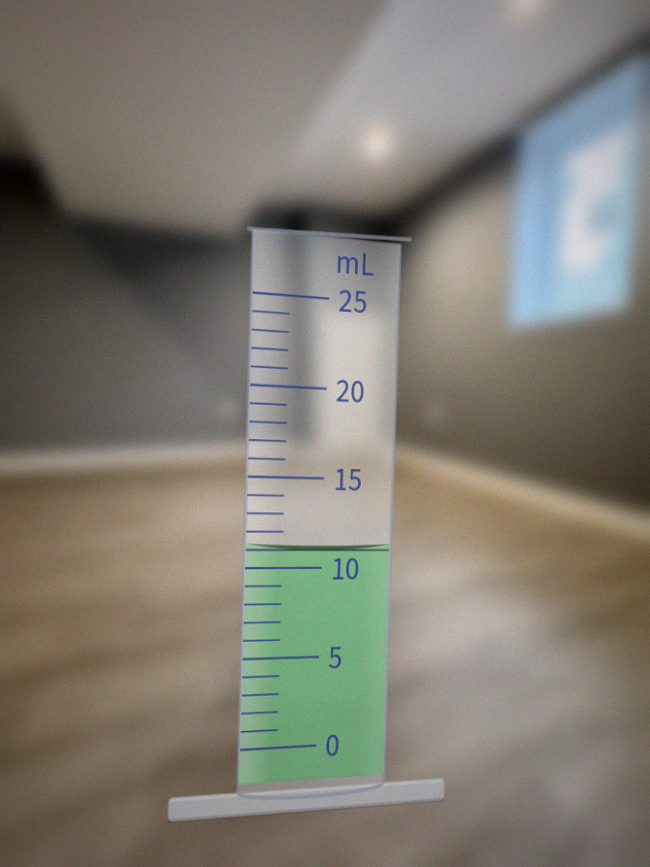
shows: 11 mL
